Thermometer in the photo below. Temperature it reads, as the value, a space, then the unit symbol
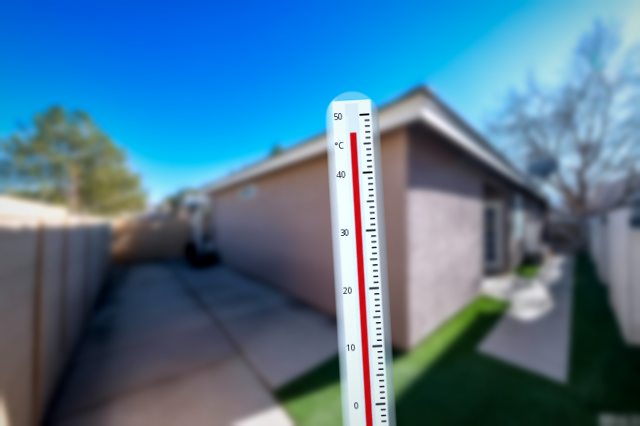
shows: 47 °C
